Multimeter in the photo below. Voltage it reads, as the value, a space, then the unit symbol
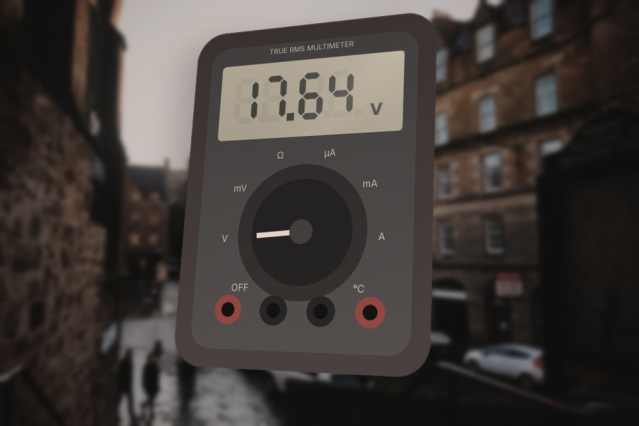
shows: 17.64 V
